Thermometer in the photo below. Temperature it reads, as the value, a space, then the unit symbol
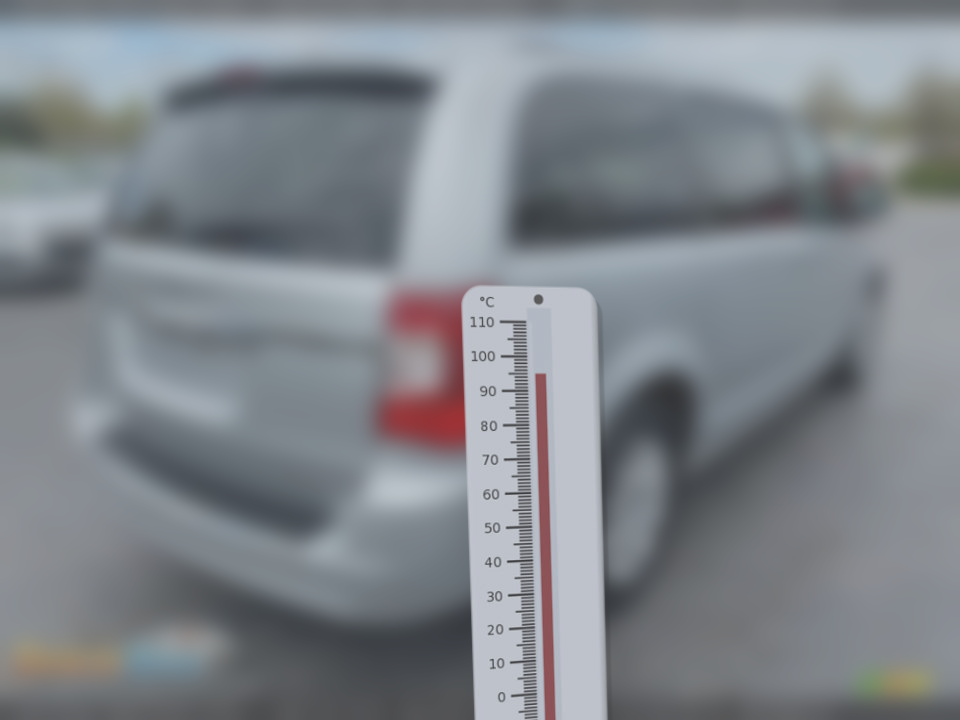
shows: 95 °C
